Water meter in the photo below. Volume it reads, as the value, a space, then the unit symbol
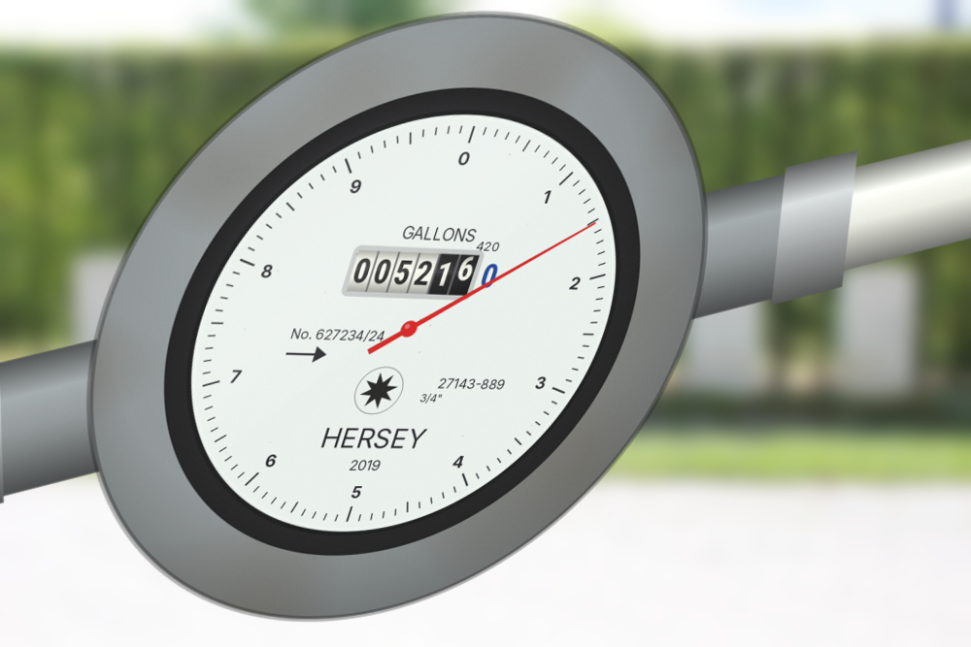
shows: 52161.5 gal
